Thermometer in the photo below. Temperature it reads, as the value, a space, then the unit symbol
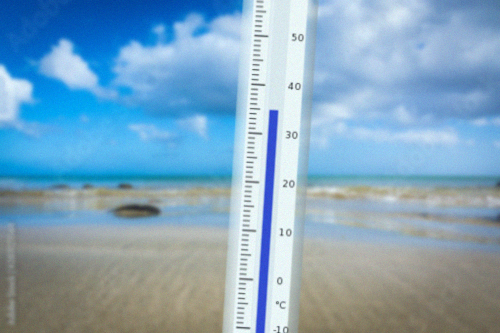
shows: 35 °C
